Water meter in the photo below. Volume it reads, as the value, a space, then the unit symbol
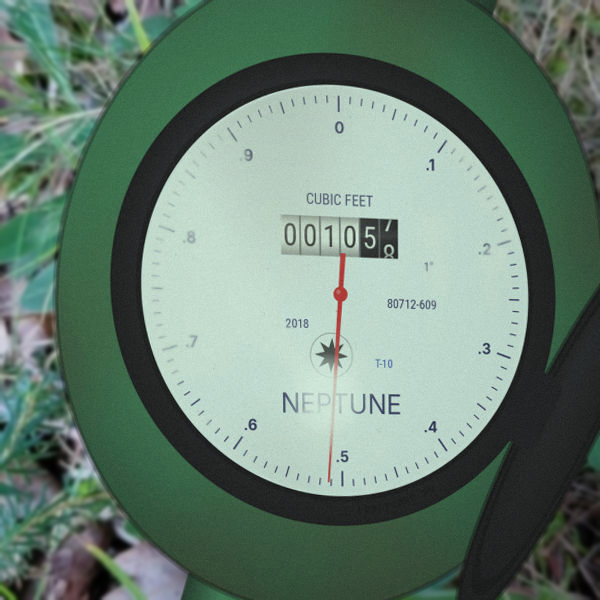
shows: 1057.51 ft³
